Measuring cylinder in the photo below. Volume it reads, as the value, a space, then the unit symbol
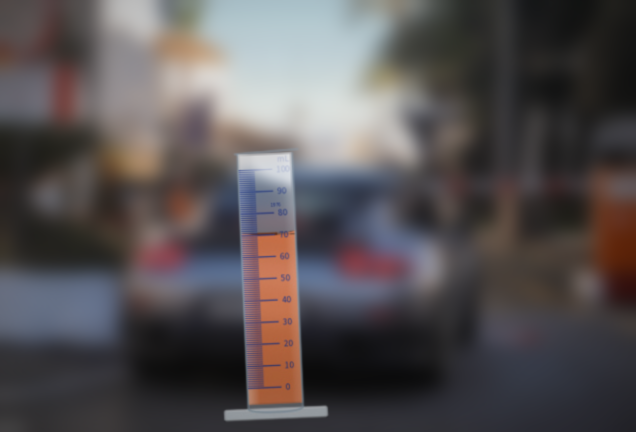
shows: 70 mL
